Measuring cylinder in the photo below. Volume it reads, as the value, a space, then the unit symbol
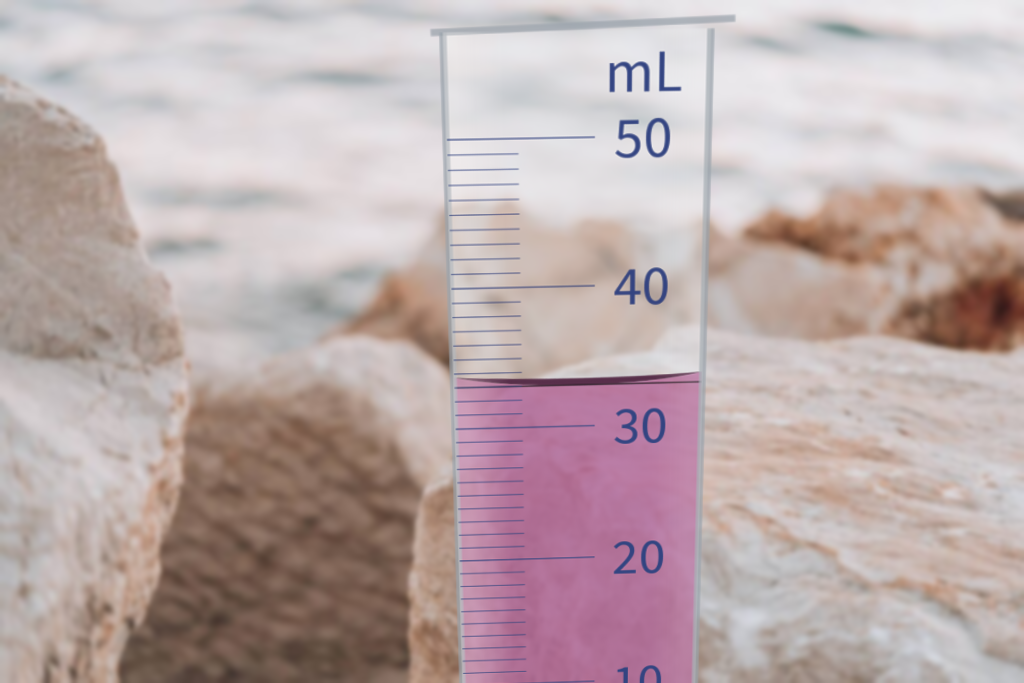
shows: 33 mL
